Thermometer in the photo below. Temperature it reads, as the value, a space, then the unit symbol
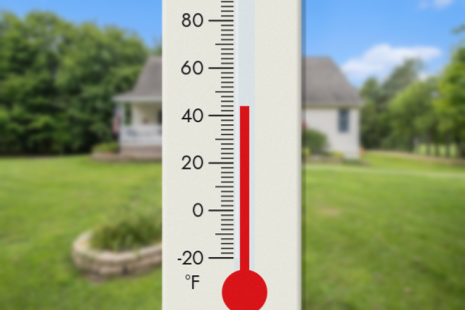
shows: 44 °F
